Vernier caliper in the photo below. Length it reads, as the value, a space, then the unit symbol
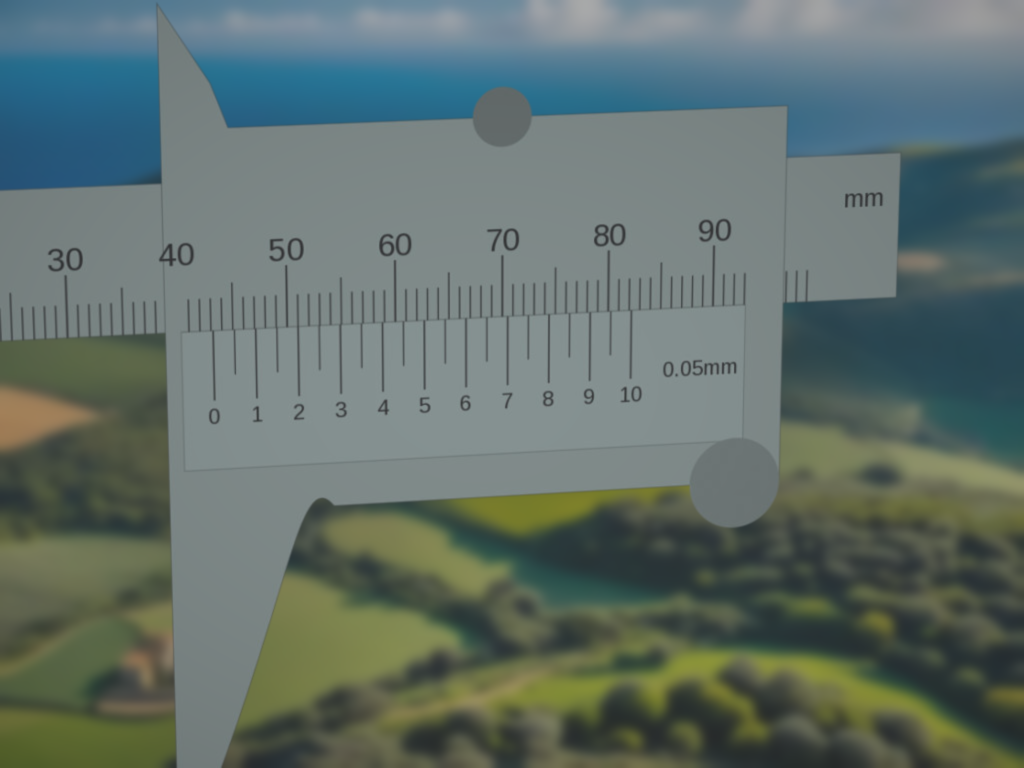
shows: 43.2 mm
